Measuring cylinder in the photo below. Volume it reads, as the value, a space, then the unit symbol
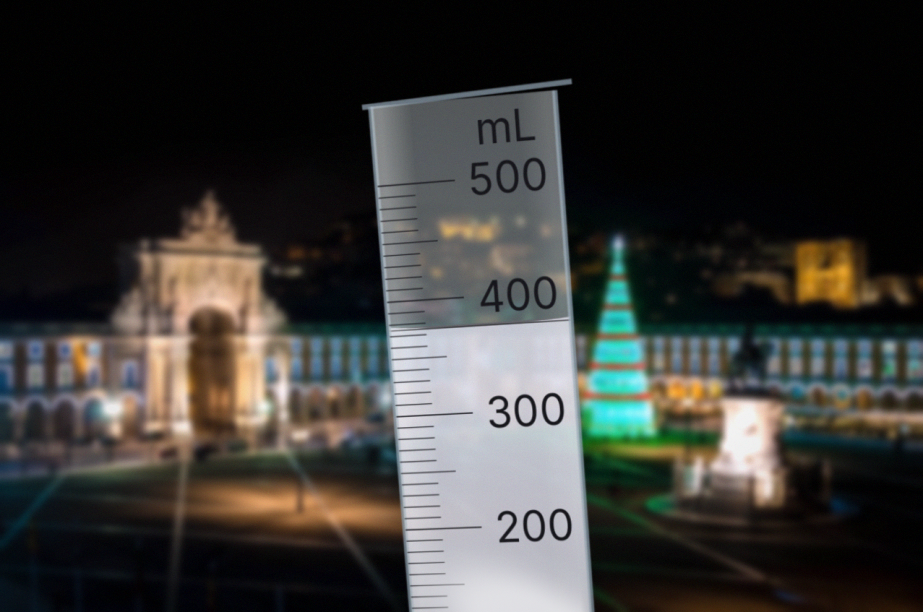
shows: 375 mL
